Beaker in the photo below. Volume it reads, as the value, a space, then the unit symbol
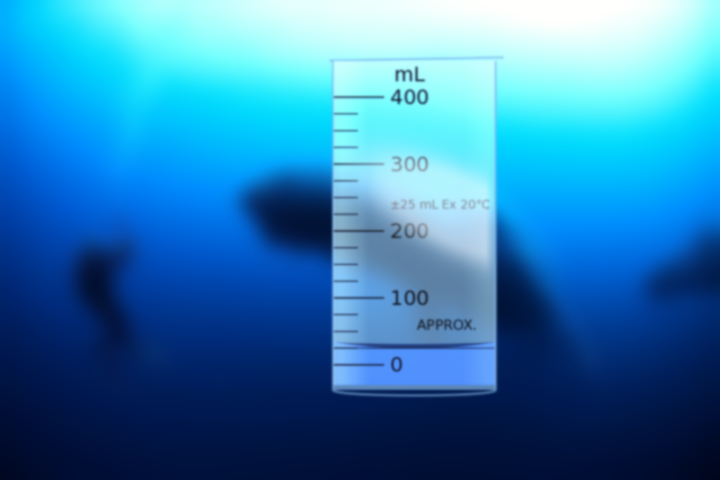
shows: 25 mL
